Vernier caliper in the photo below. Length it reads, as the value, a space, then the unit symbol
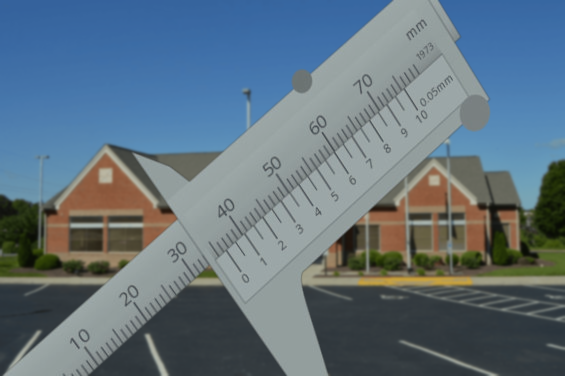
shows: 36.5 mm
